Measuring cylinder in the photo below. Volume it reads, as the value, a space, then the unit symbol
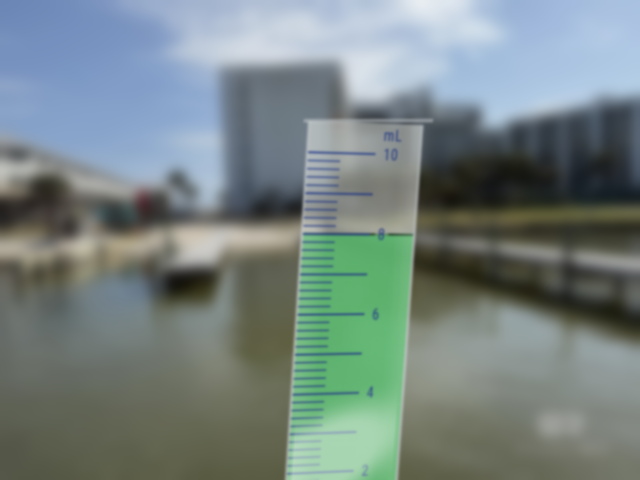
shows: 8 mL
